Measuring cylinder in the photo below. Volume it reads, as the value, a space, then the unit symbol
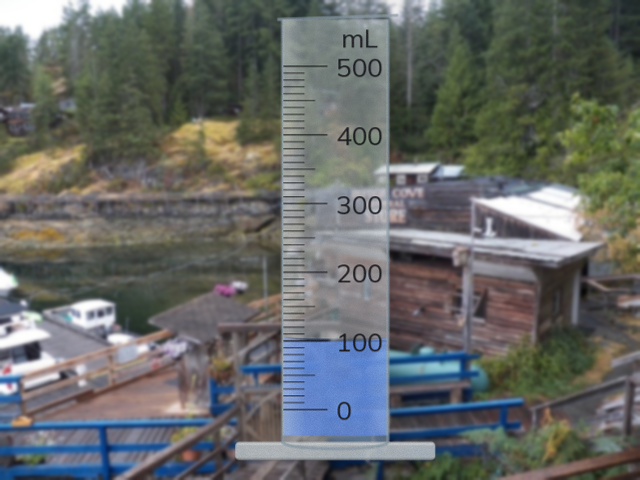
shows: 100 mL
